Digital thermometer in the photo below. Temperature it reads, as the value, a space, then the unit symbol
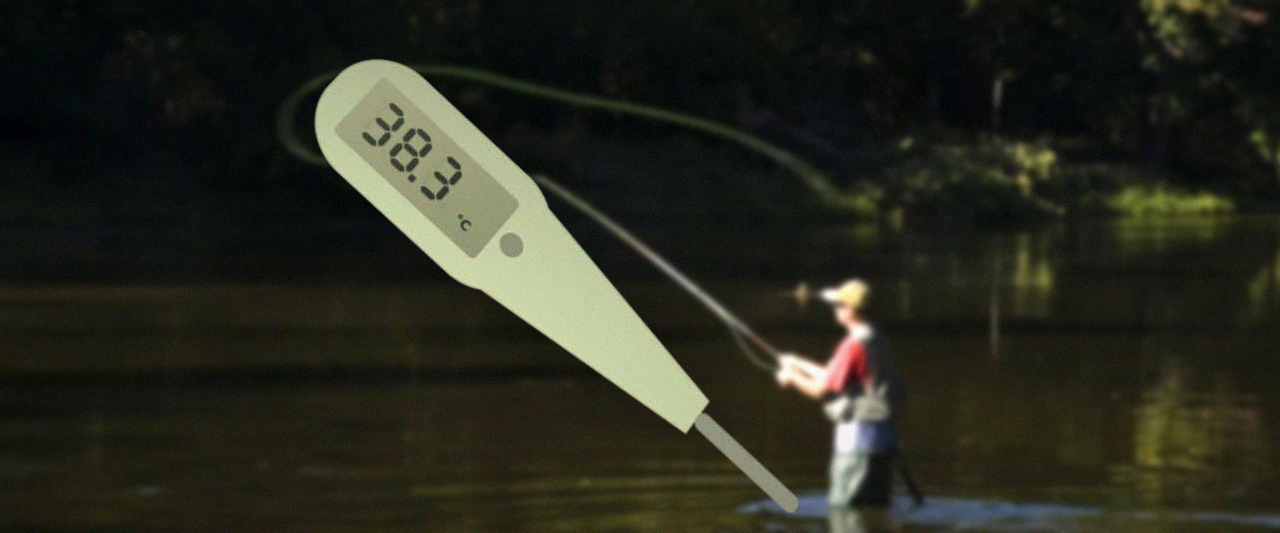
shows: 38.3 °C
